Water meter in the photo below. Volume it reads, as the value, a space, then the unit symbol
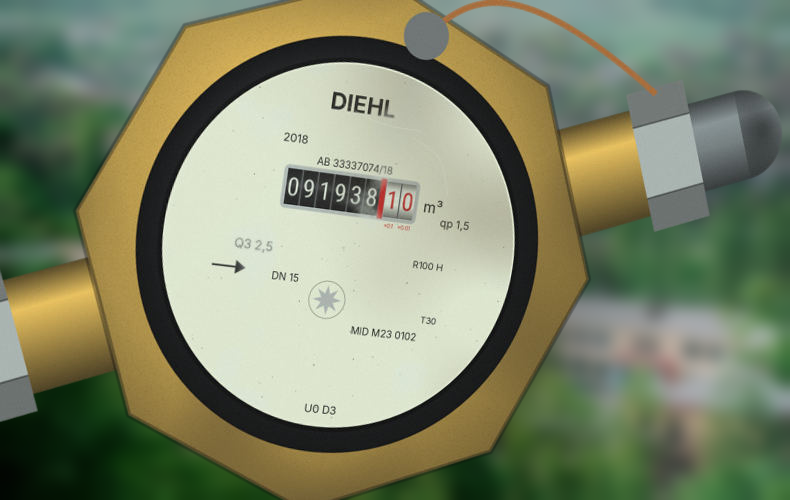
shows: 91938.10 m³
